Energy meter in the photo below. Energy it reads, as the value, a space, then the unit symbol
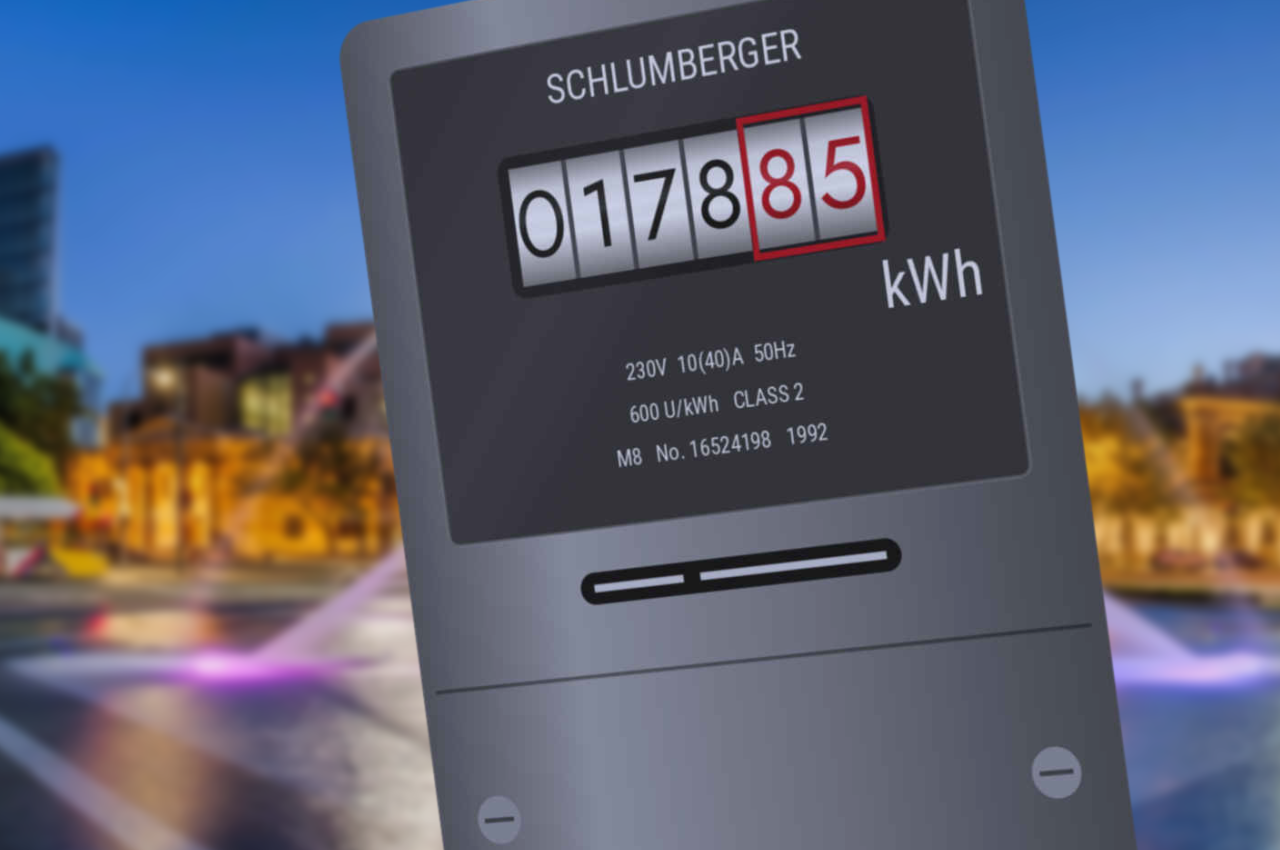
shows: 178.85 kWh
